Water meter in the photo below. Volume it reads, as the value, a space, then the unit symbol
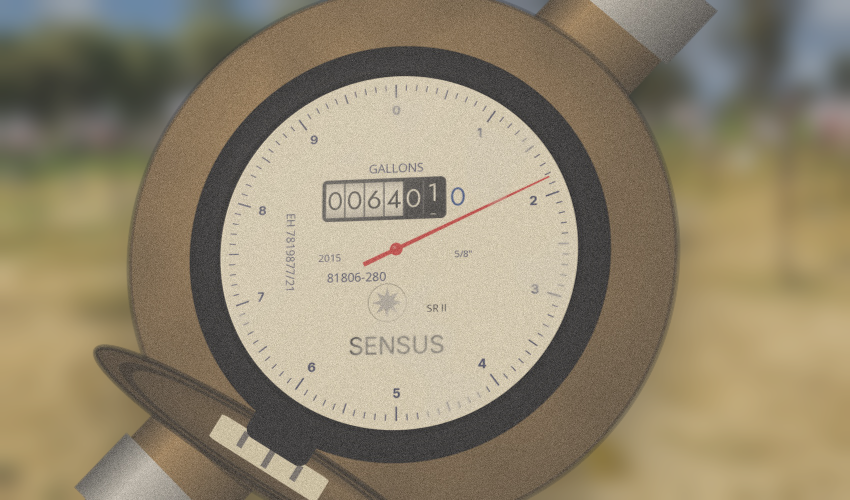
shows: 64011.8 gal
